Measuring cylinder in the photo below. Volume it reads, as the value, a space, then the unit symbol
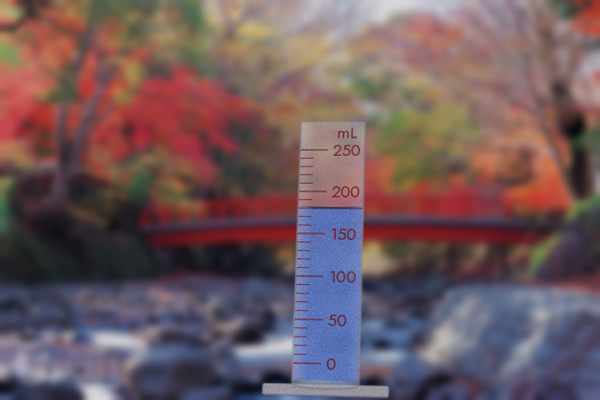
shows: 180 mL
